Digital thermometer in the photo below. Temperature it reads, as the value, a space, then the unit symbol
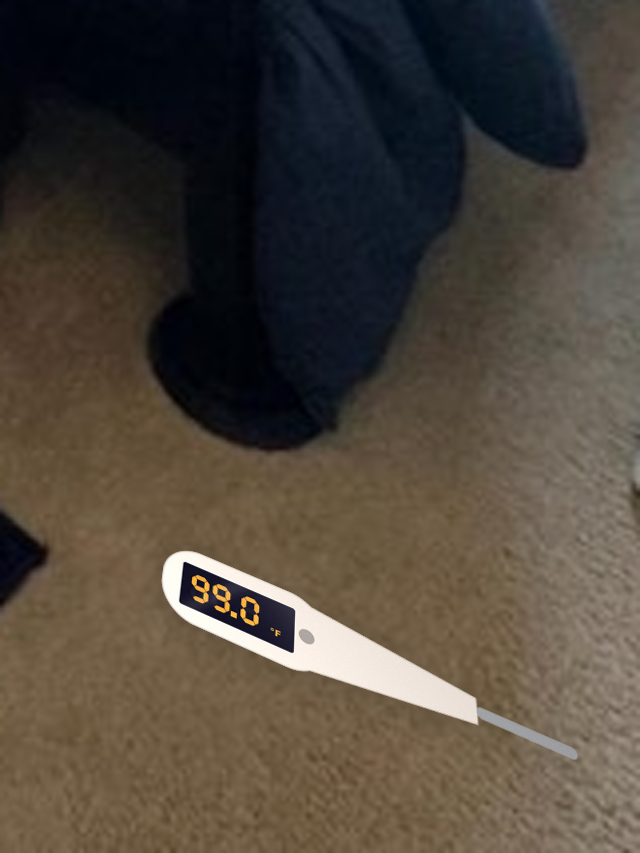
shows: 99.0 °F
